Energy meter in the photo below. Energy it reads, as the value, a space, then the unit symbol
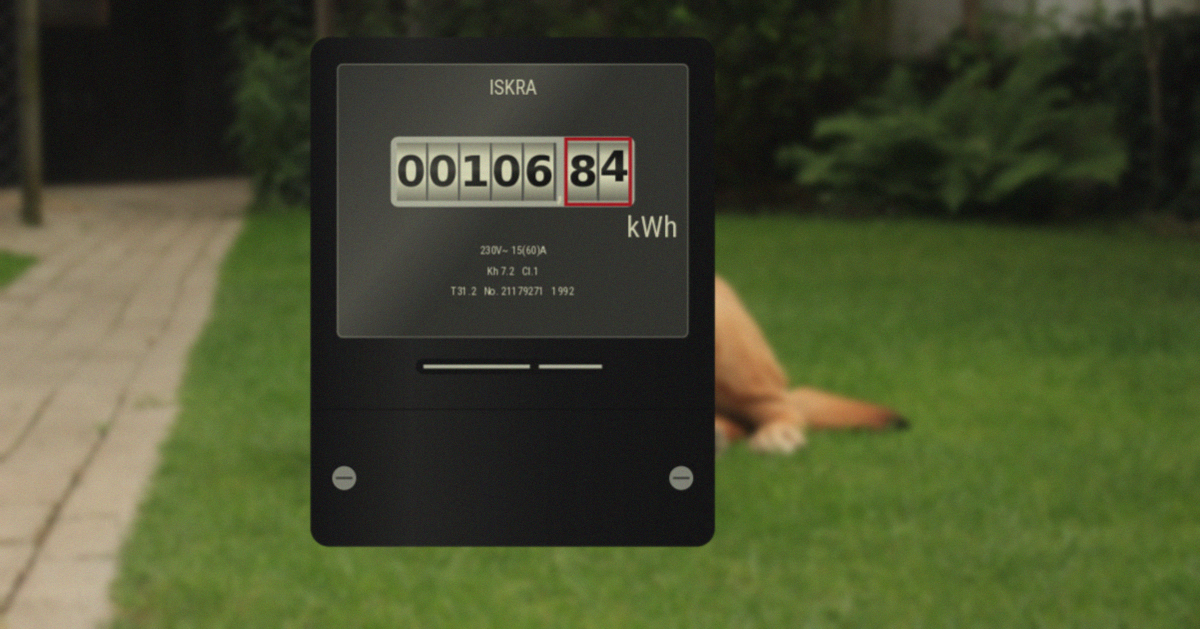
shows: 106.84 kWh
